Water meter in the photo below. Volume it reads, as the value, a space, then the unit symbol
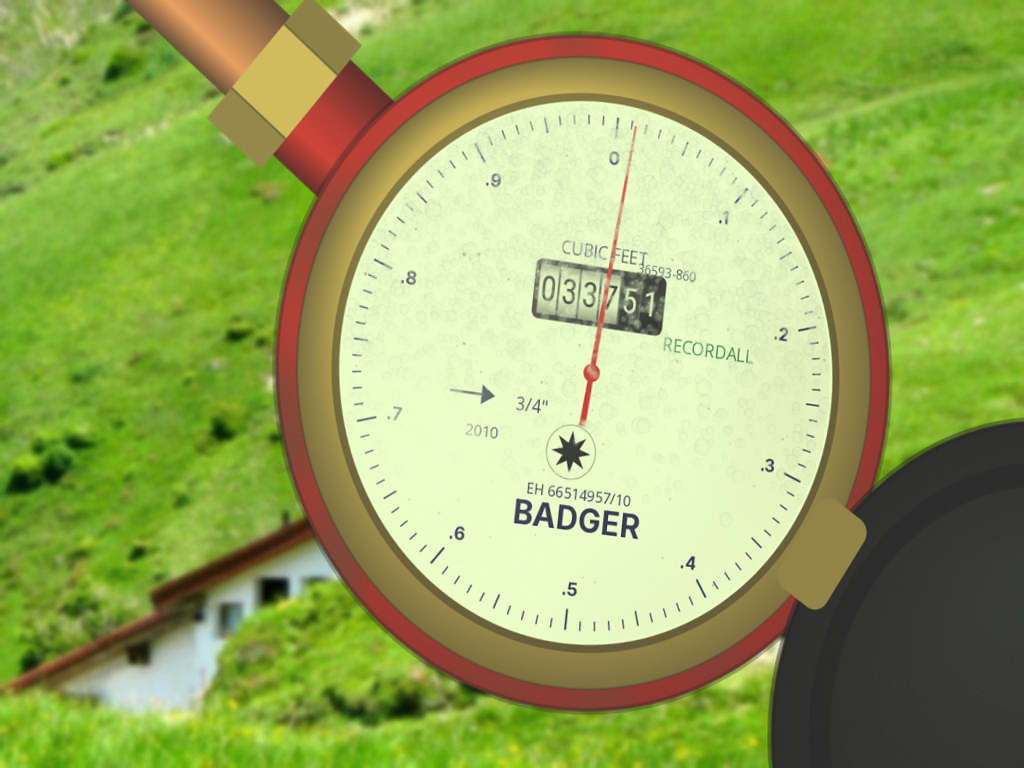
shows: 33751.01 ft³
